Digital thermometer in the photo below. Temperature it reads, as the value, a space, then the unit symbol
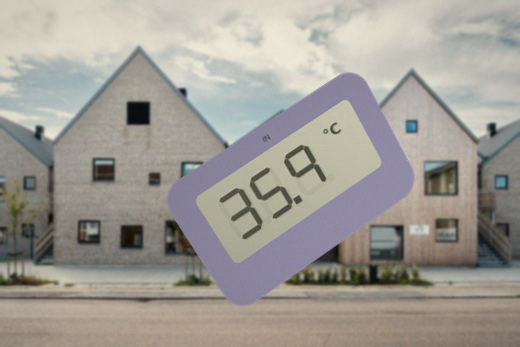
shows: 35.9 °C
